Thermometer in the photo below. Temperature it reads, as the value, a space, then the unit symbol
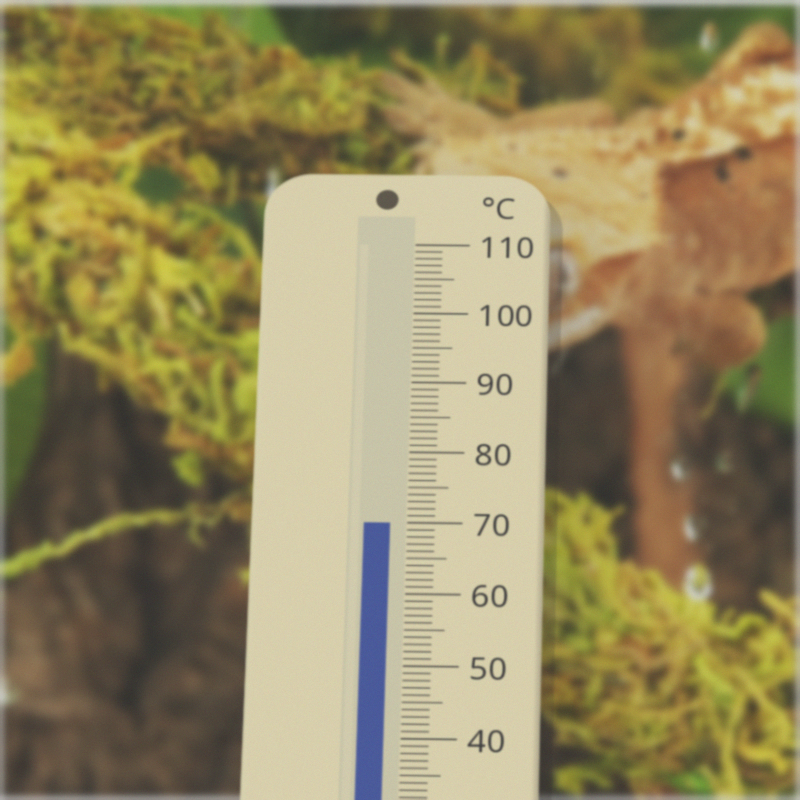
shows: 70 °C
